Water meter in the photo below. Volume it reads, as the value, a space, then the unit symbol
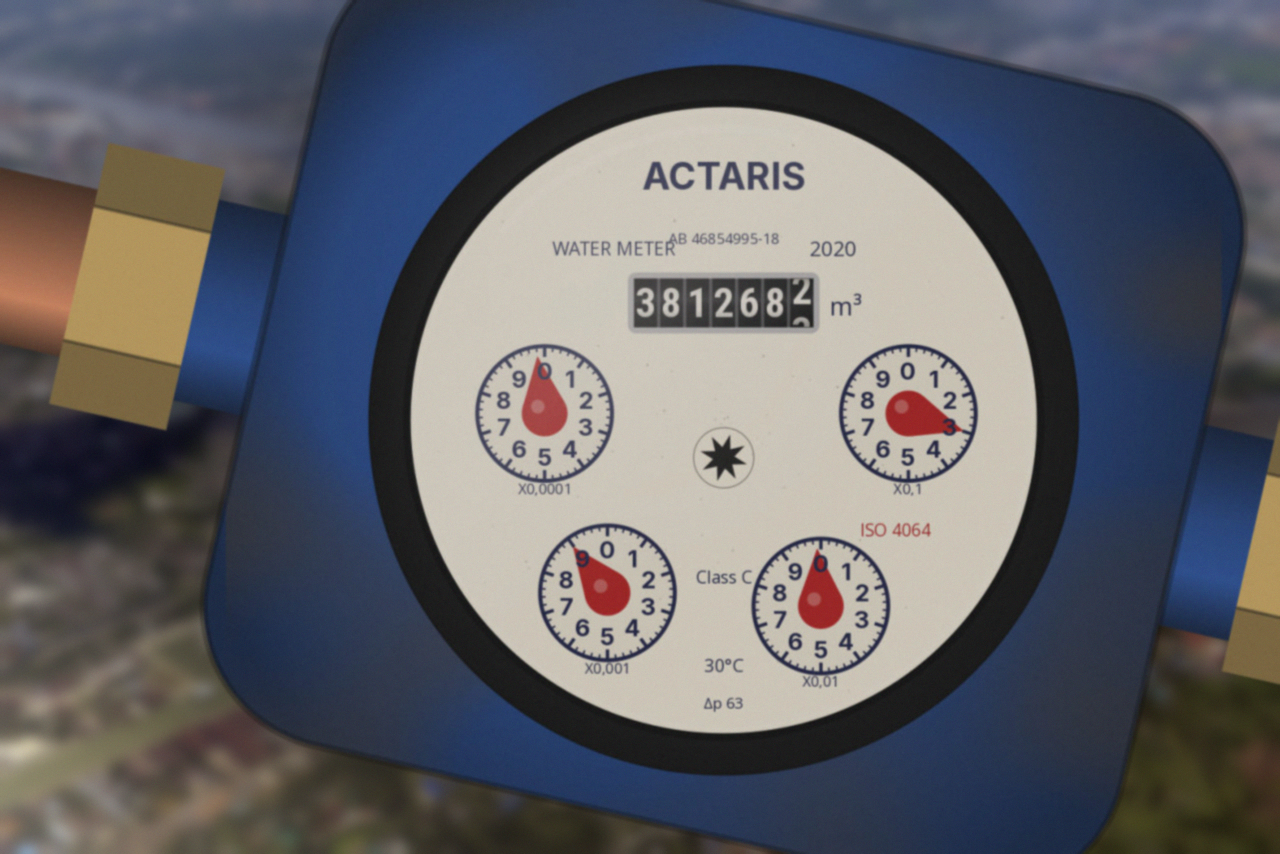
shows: 3812682.2989 m³
